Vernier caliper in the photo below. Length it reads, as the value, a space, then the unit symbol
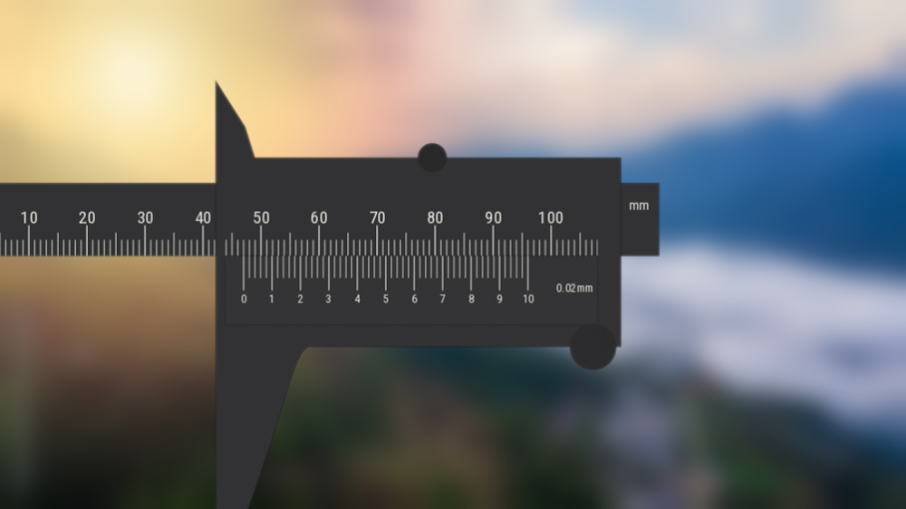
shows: 47.0 mm
